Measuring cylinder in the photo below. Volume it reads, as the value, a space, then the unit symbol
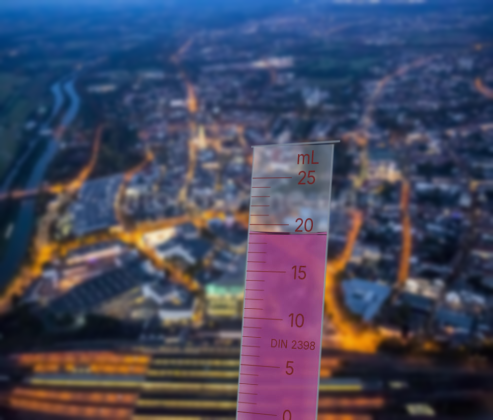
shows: 19 mL
